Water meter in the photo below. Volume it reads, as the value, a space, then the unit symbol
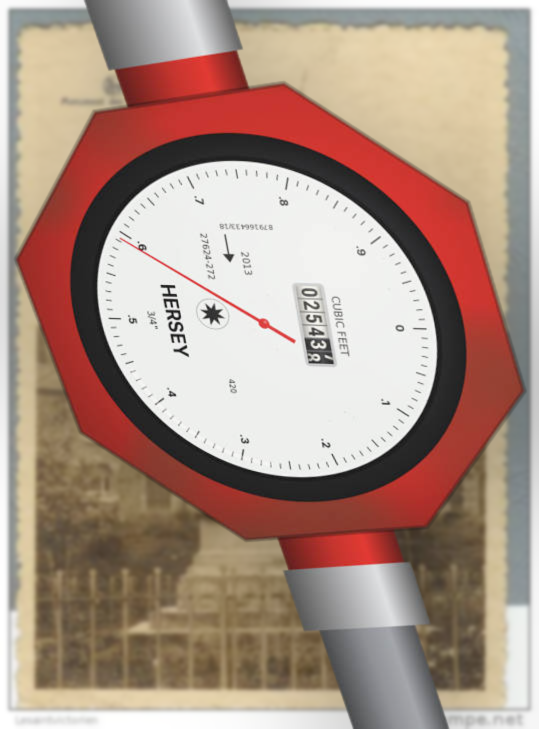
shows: 25437.59 ft³
